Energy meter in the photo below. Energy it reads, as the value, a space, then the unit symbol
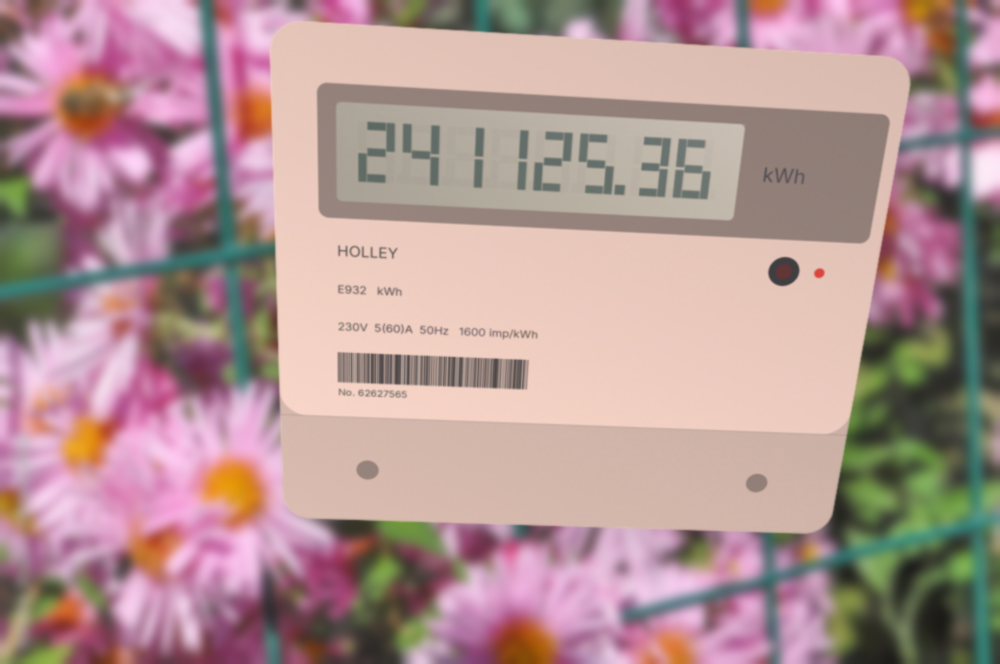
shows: 241125.36 kWh
